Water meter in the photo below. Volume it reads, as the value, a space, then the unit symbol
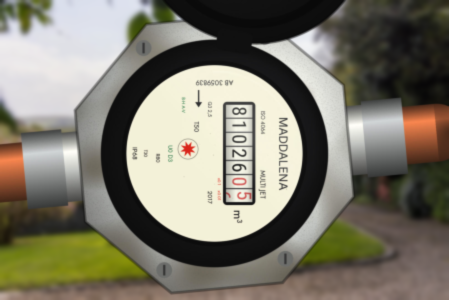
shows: 81026.05 m³
